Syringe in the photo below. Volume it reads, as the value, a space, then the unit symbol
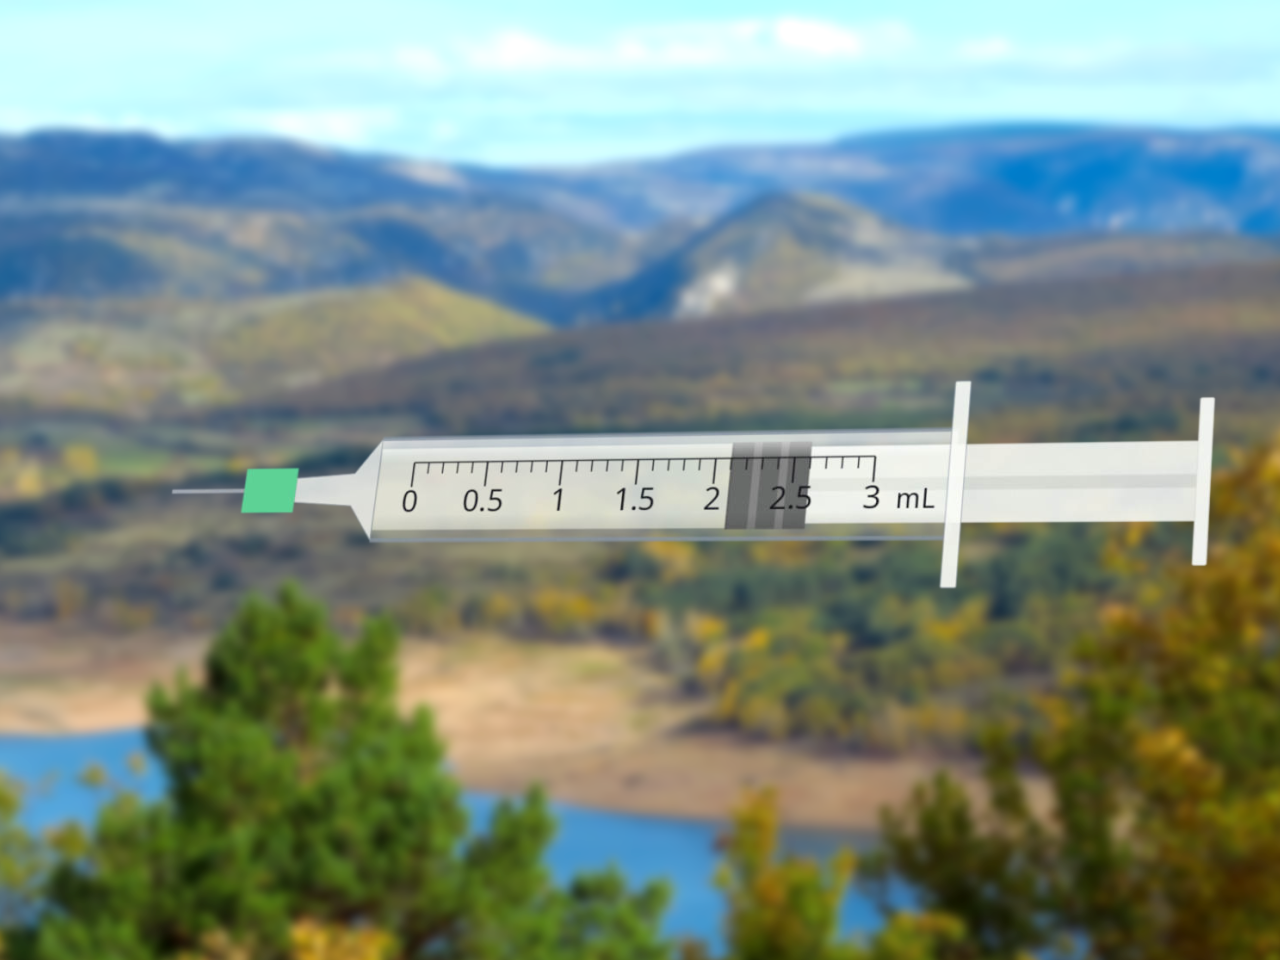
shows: 2.1 mL
